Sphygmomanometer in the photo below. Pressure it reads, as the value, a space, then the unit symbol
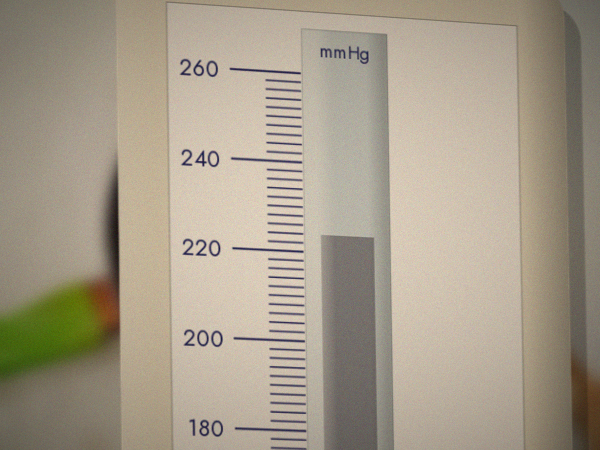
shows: 224 mmHg
